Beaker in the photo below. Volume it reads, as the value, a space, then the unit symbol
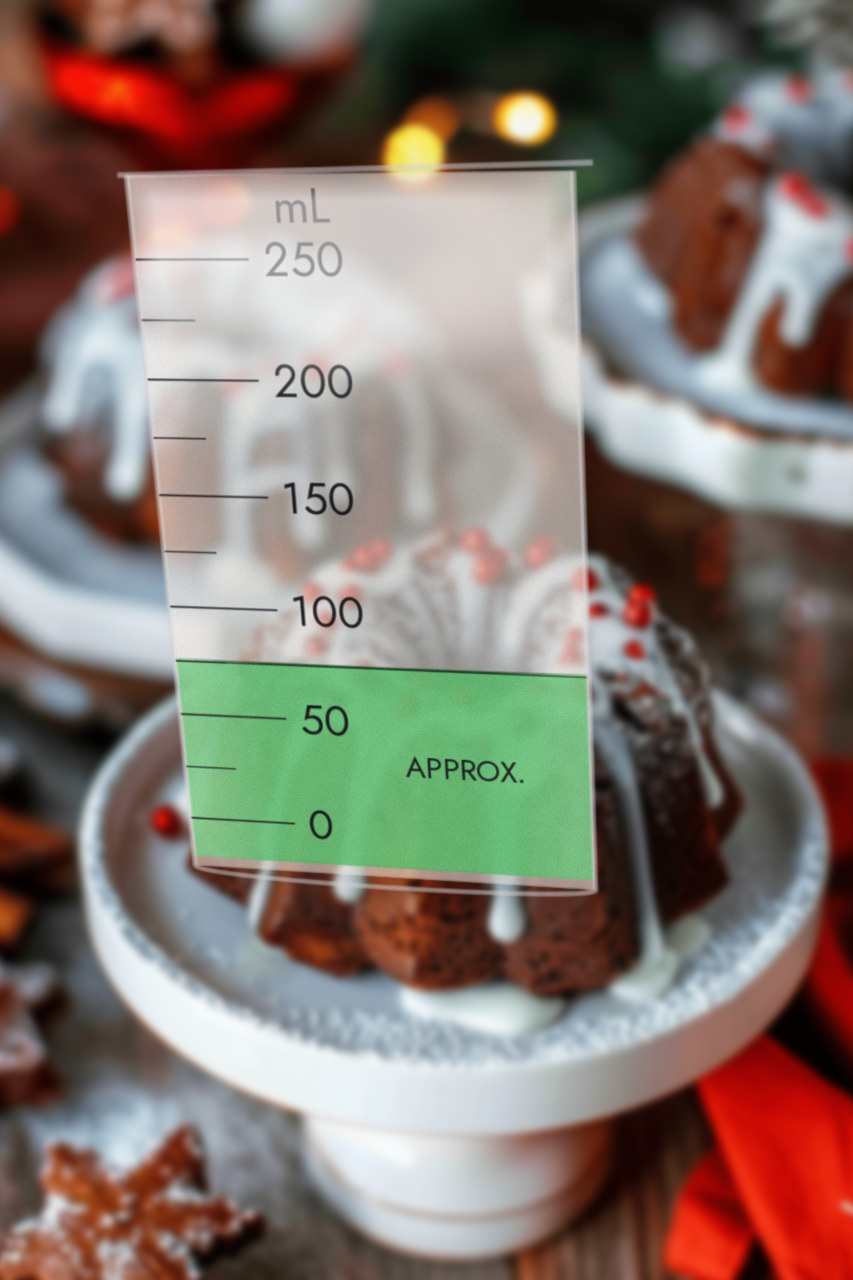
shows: 75 mL
